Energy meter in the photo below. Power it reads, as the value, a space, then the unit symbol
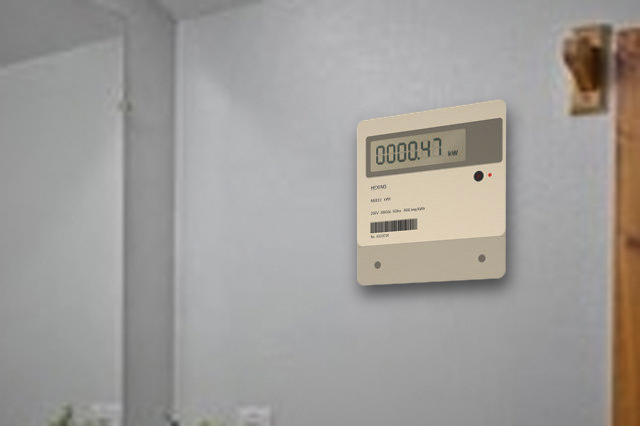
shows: 0.47 kW
